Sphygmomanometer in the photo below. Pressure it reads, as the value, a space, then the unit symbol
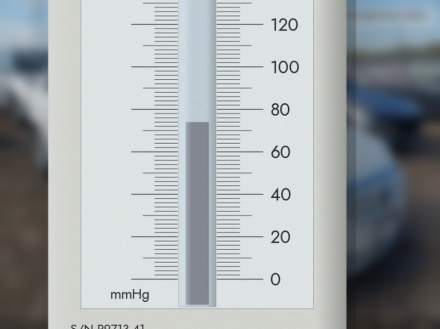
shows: 74 mmHg
